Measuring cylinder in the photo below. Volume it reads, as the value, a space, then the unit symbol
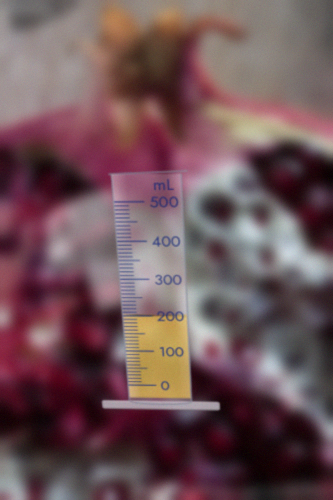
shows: 200 mL
